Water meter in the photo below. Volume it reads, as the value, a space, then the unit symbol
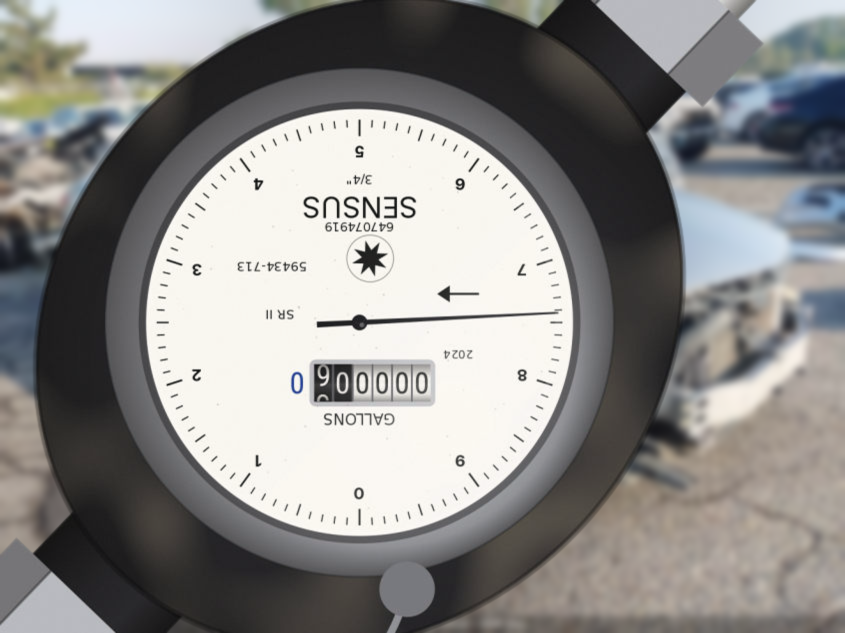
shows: 57.4 gal
